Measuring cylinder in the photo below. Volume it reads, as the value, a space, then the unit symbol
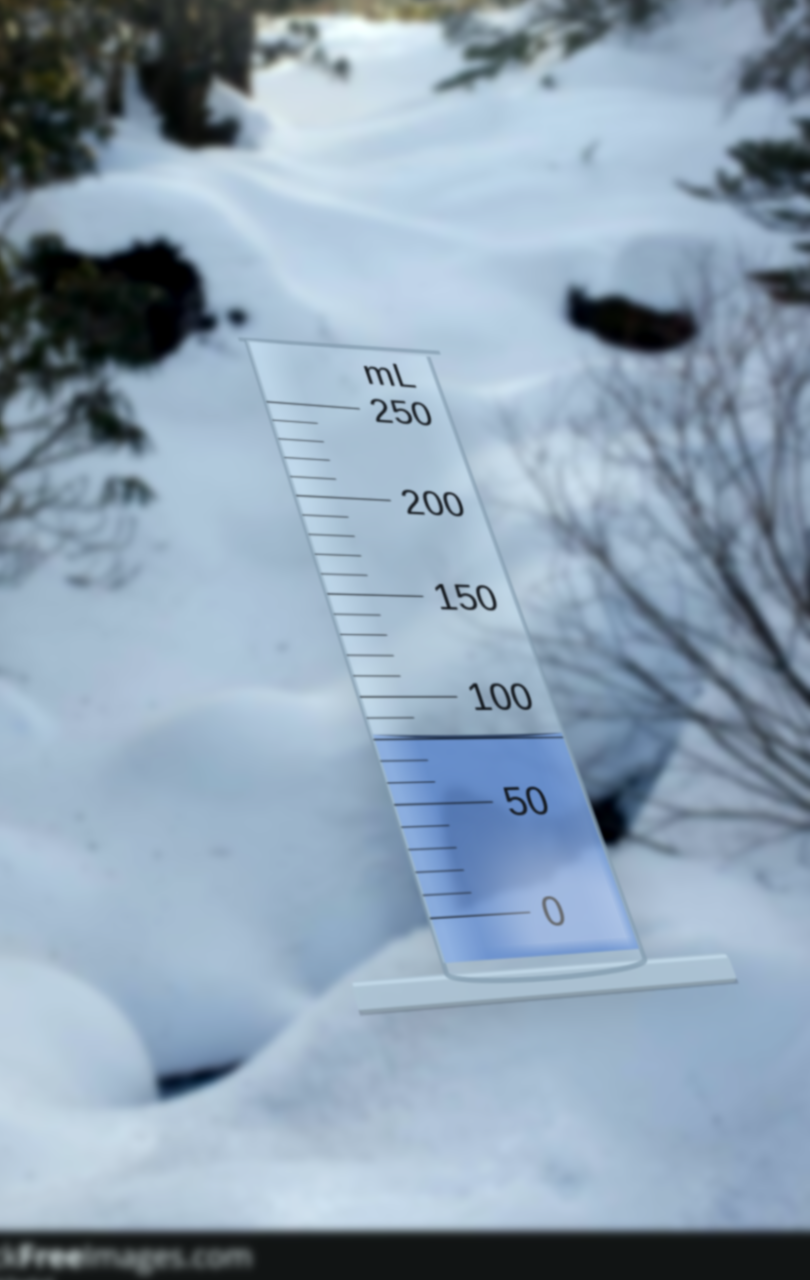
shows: 80 mL
